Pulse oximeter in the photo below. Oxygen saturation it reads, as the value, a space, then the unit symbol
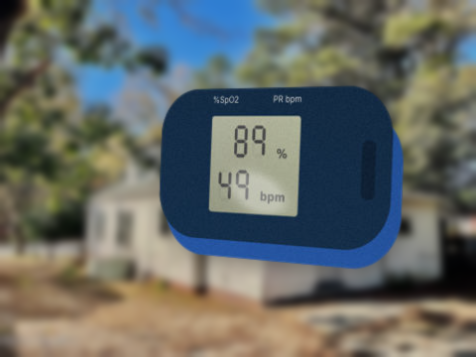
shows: 89 %
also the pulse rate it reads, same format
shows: 49 bpm
